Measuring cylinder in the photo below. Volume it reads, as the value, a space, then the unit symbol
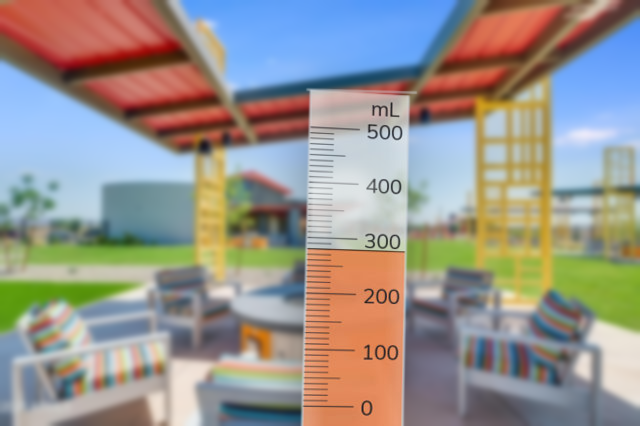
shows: 280 mL
